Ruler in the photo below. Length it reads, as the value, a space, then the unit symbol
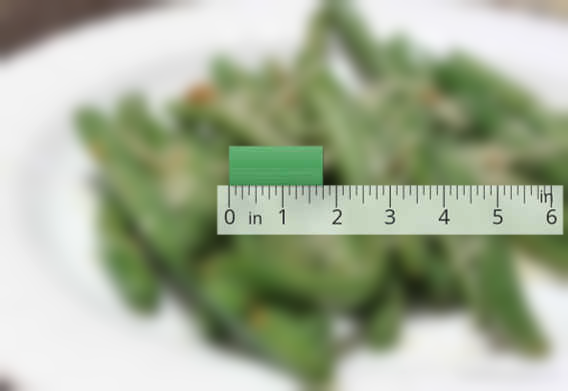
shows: 1.75 in
